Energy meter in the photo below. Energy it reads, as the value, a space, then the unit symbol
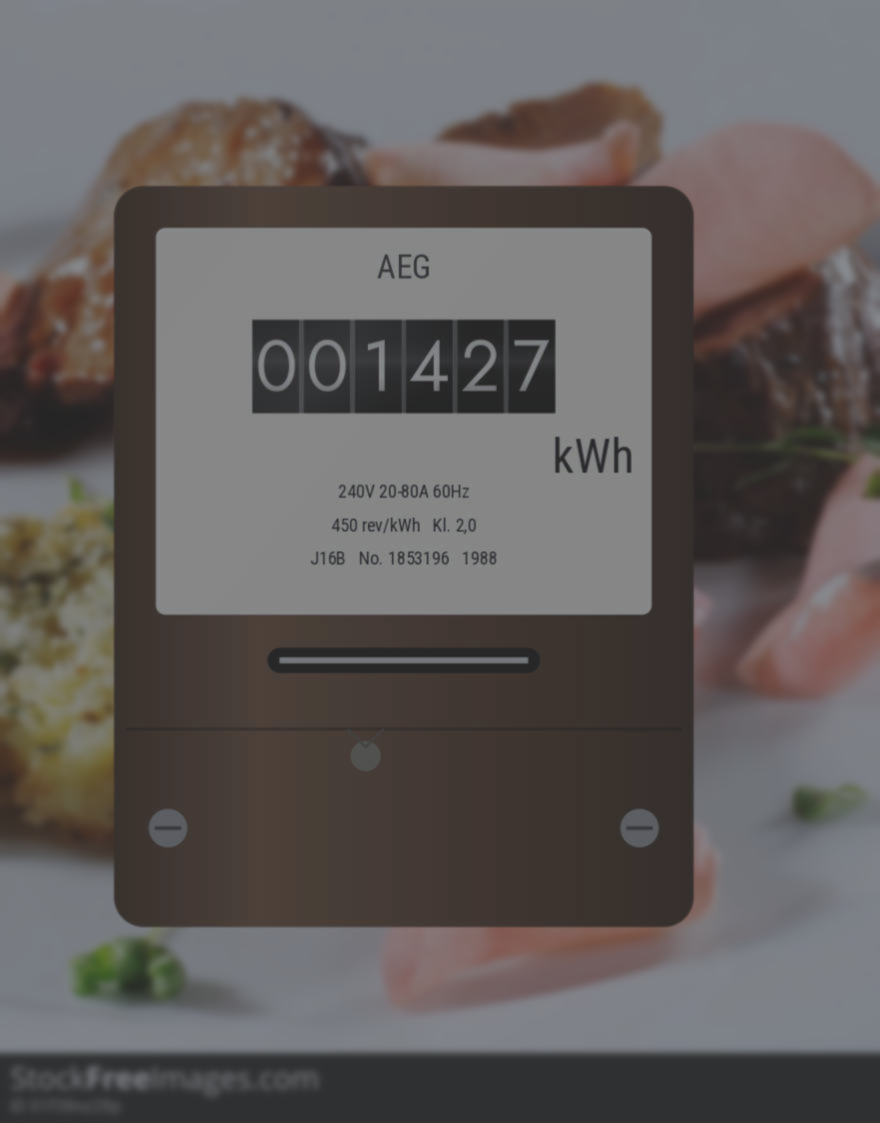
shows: 1427 kWh
